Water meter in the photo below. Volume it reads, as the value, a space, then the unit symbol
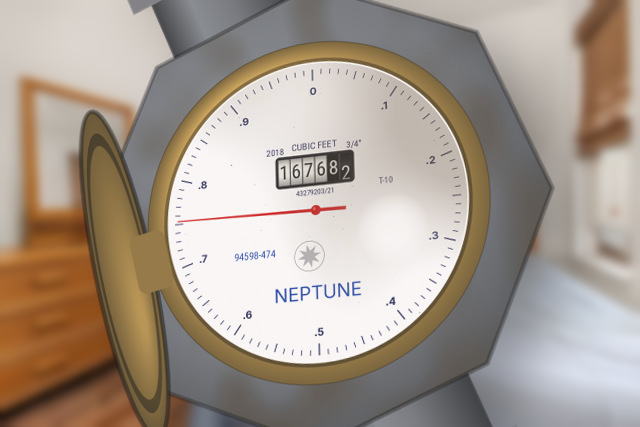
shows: 167681.75 ft³
